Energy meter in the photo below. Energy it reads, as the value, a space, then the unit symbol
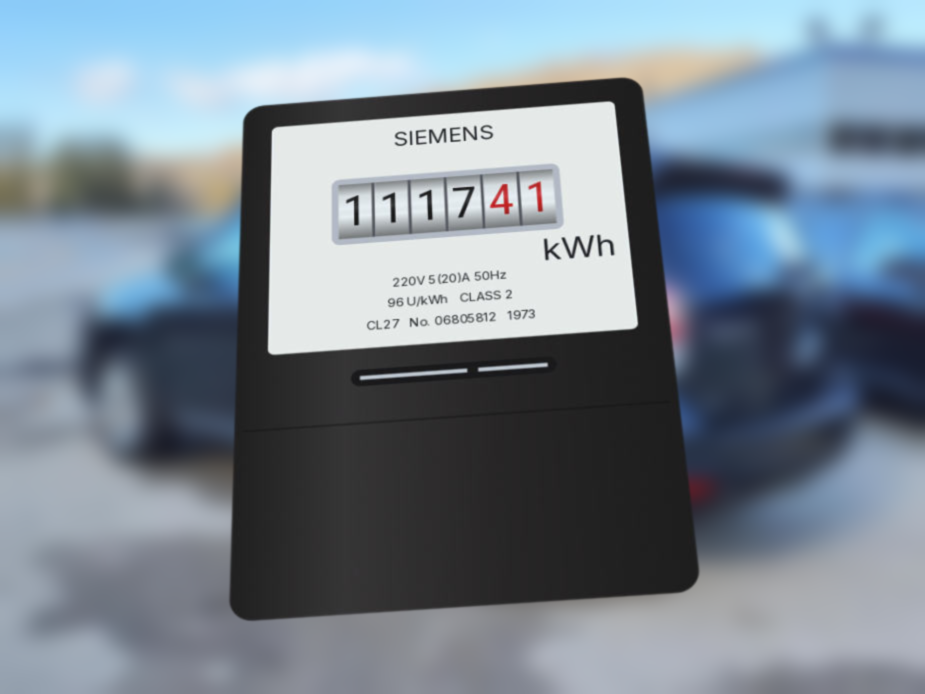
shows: 1117.41 kWh
